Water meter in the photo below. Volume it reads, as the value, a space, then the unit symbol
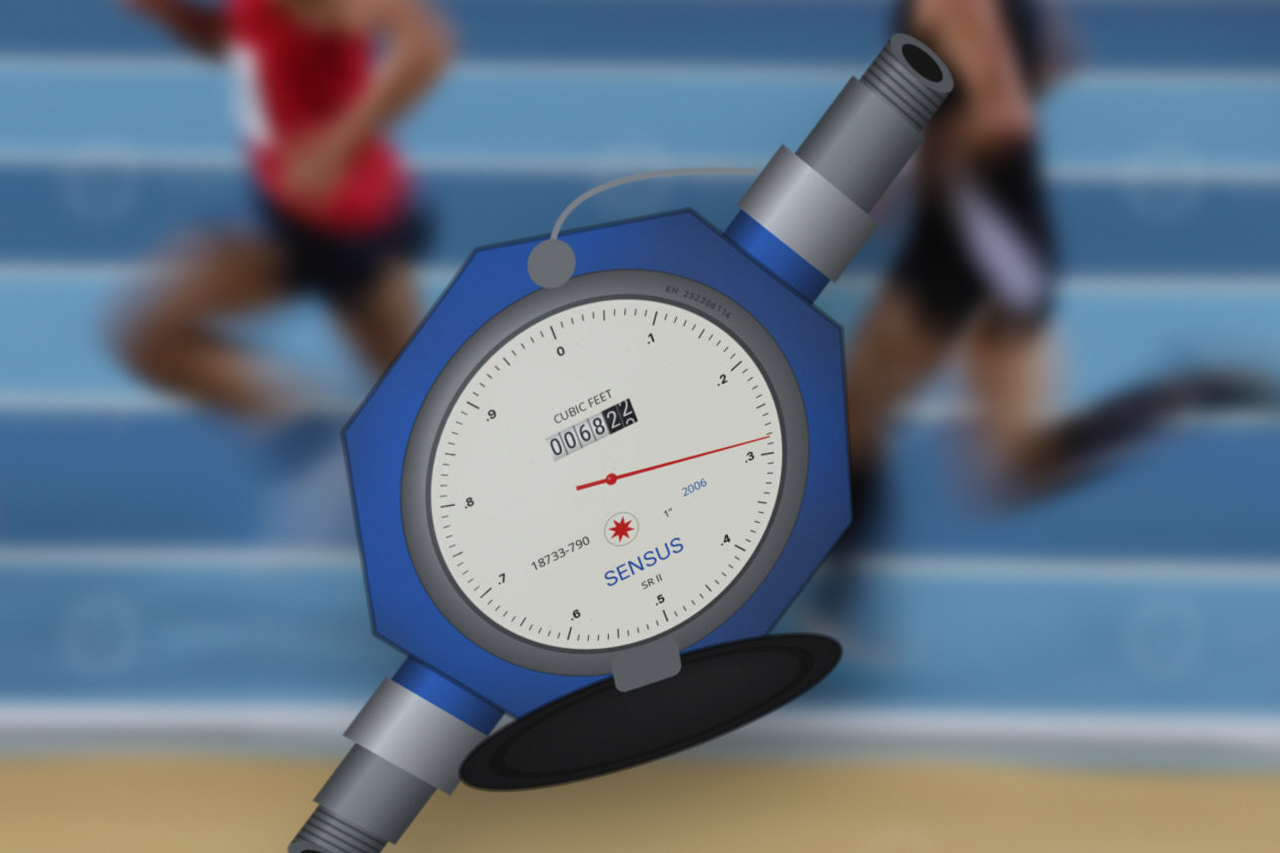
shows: 6822.28 ft³
